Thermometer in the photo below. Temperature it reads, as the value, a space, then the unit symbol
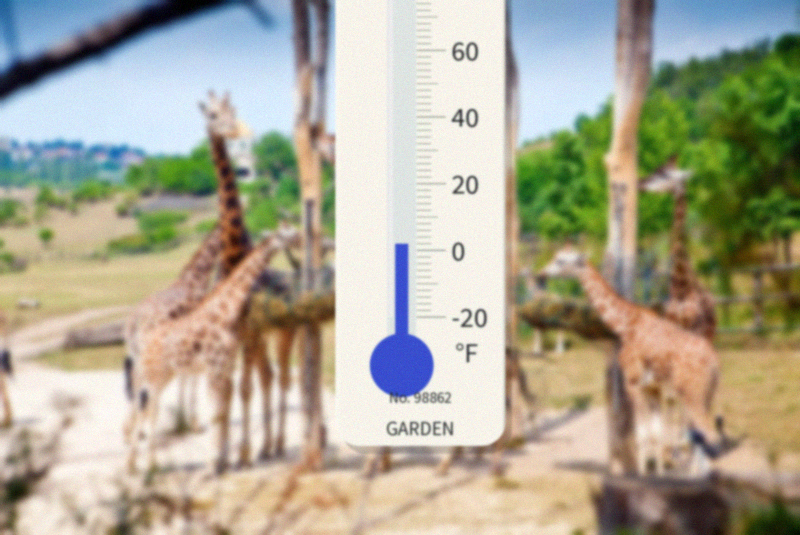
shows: 2 °F
